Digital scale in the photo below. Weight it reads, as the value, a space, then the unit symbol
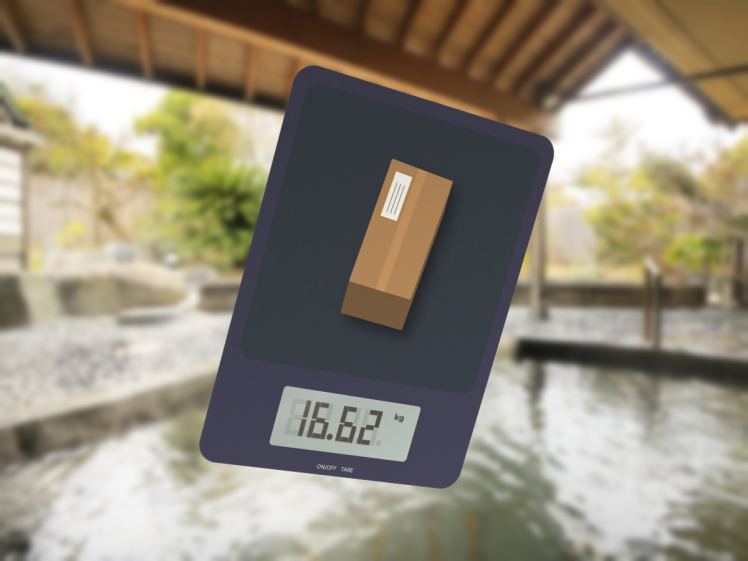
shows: 16.62 kg
